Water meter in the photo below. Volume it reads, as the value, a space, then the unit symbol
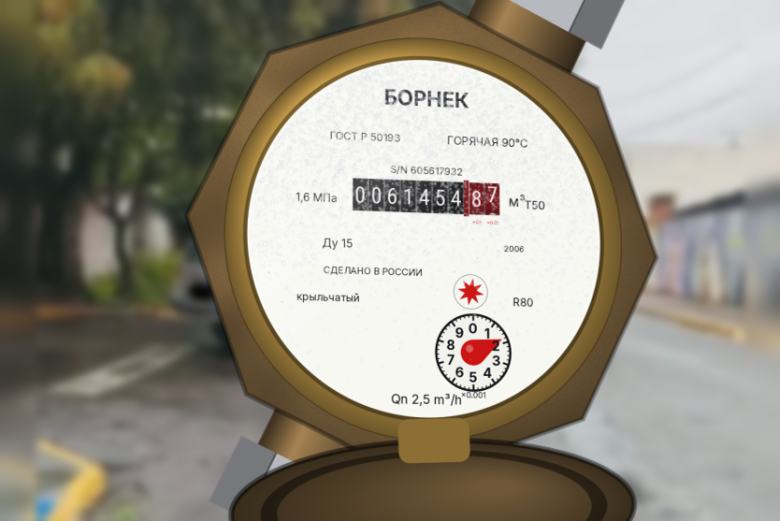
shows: 61454.871 m³
